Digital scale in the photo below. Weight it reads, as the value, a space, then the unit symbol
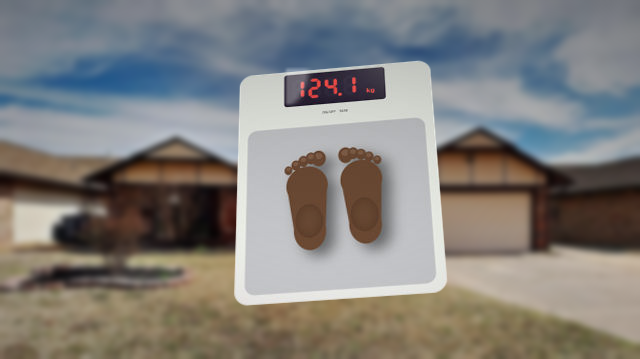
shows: 124.1 kg
